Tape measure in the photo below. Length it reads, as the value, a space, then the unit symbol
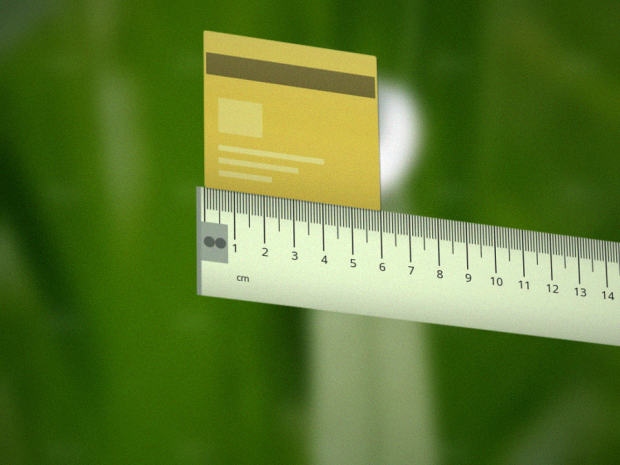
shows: 6 cm
